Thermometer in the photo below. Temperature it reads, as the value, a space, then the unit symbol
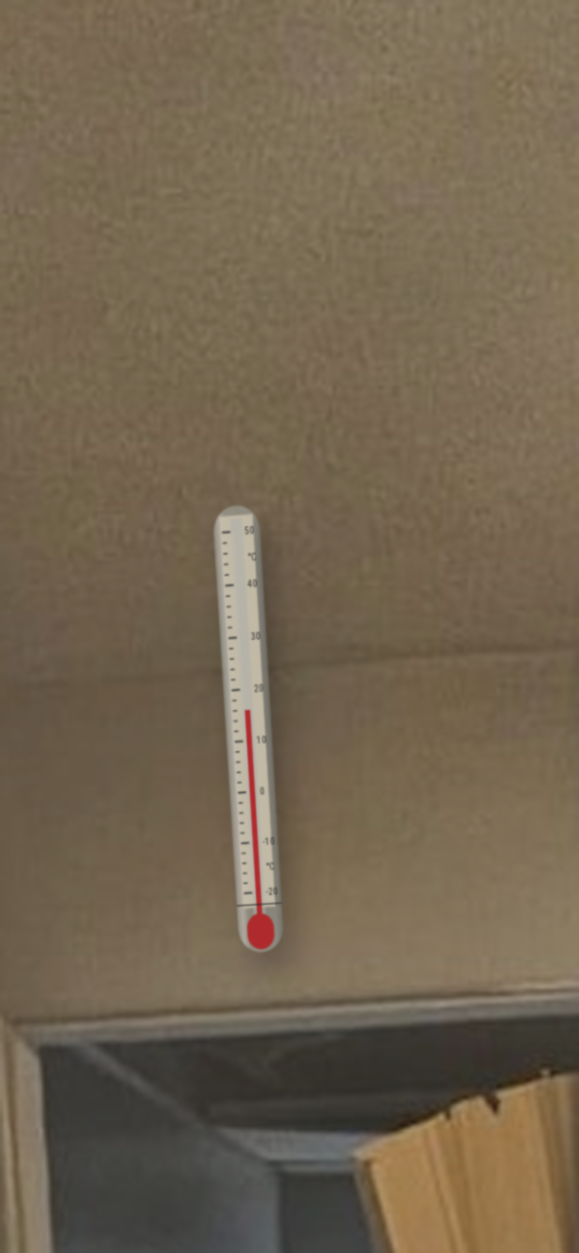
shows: 16 °C
